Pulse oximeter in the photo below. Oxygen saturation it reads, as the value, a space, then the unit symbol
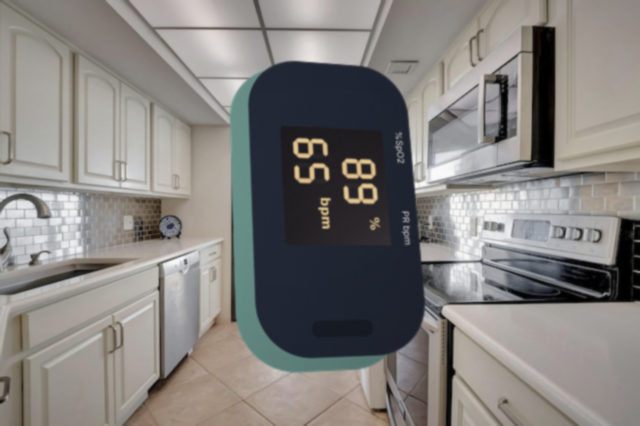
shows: 89 %
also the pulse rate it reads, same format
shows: 65 bpm
